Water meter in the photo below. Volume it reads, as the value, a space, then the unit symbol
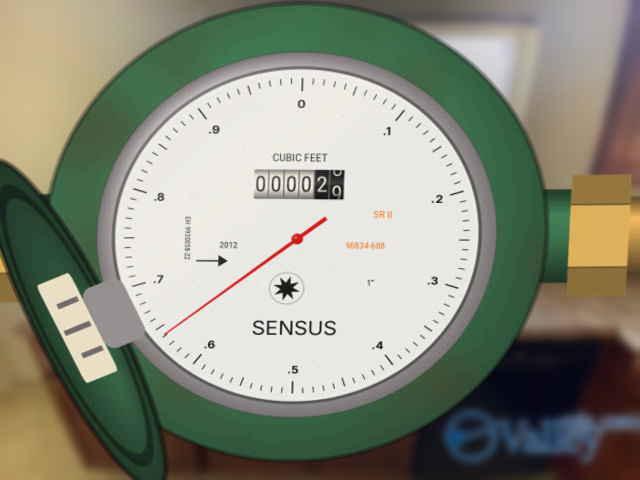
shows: 28.64 ft³
